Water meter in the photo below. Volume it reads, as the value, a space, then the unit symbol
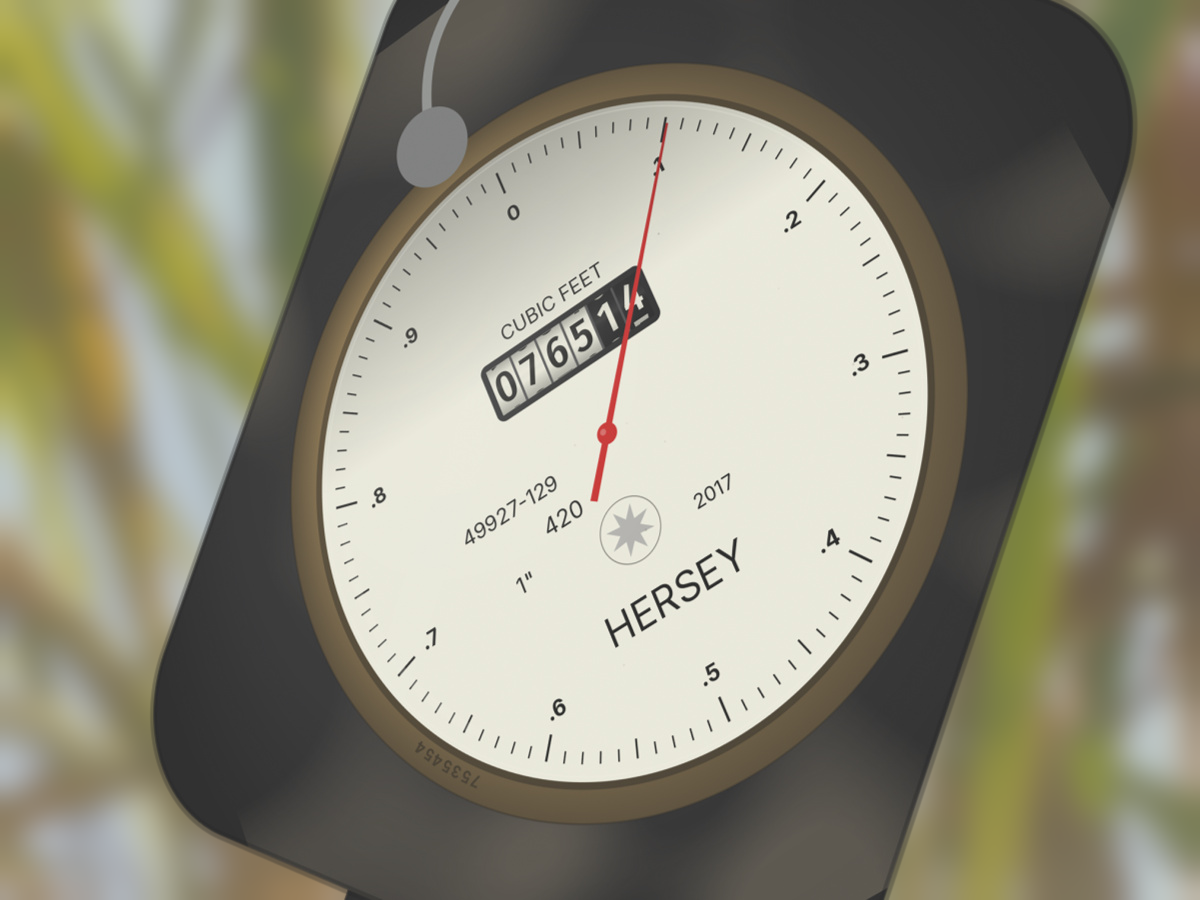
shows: 76514.10 ft³
